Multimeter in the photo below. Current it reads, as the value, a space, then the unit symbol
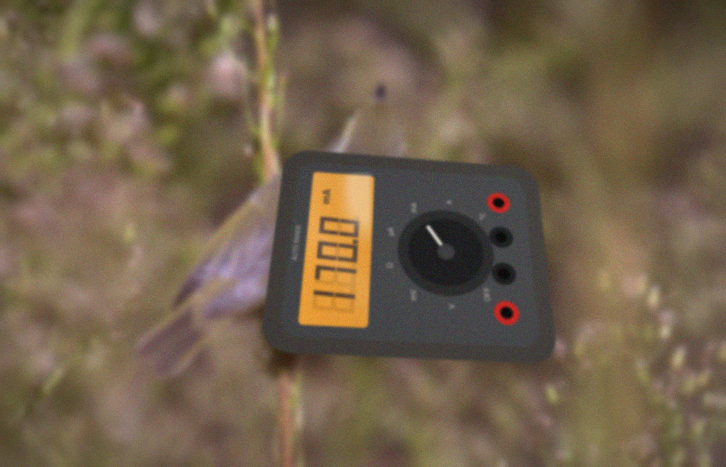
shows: 170.0 mA
